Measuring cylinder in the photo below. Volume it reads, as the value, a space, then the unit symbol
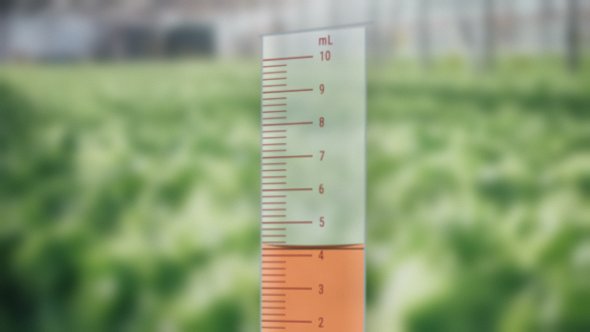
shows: 4.2 mL
